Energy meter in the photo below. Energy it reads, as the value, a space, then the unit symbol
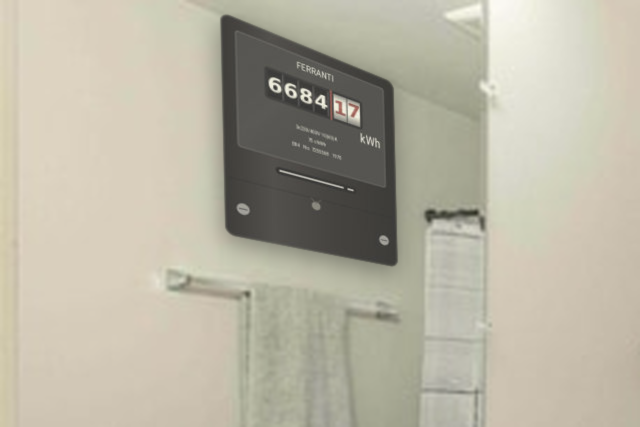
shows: 6684.17 kWh
